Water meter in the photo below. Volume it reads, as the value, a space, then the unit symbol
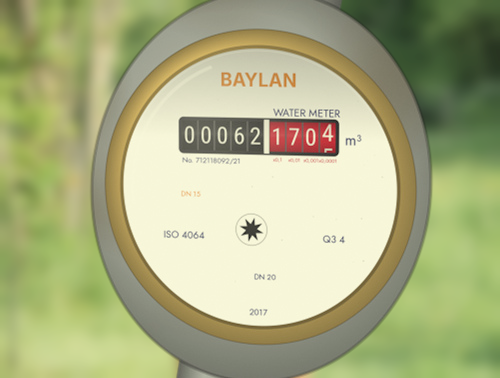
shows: 62.1704 m³
